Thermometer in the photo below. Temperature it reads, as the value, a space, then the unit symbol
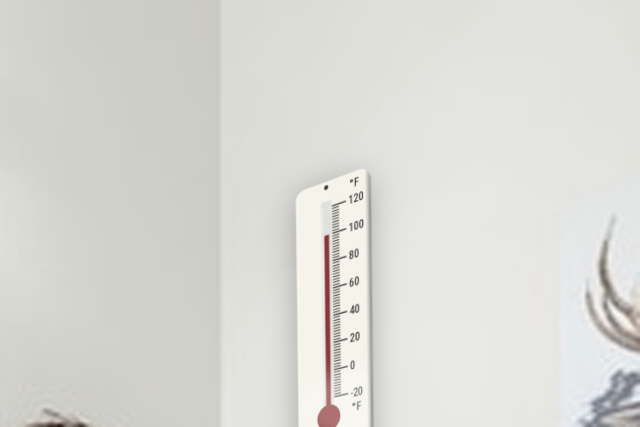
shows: 100 °F
